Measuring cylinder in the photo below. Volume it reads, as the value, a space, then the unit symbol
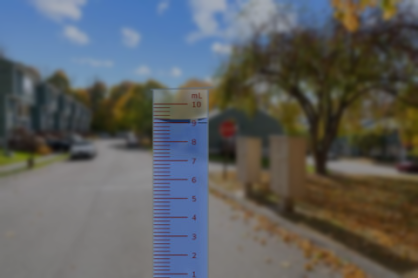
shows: 9 mL
